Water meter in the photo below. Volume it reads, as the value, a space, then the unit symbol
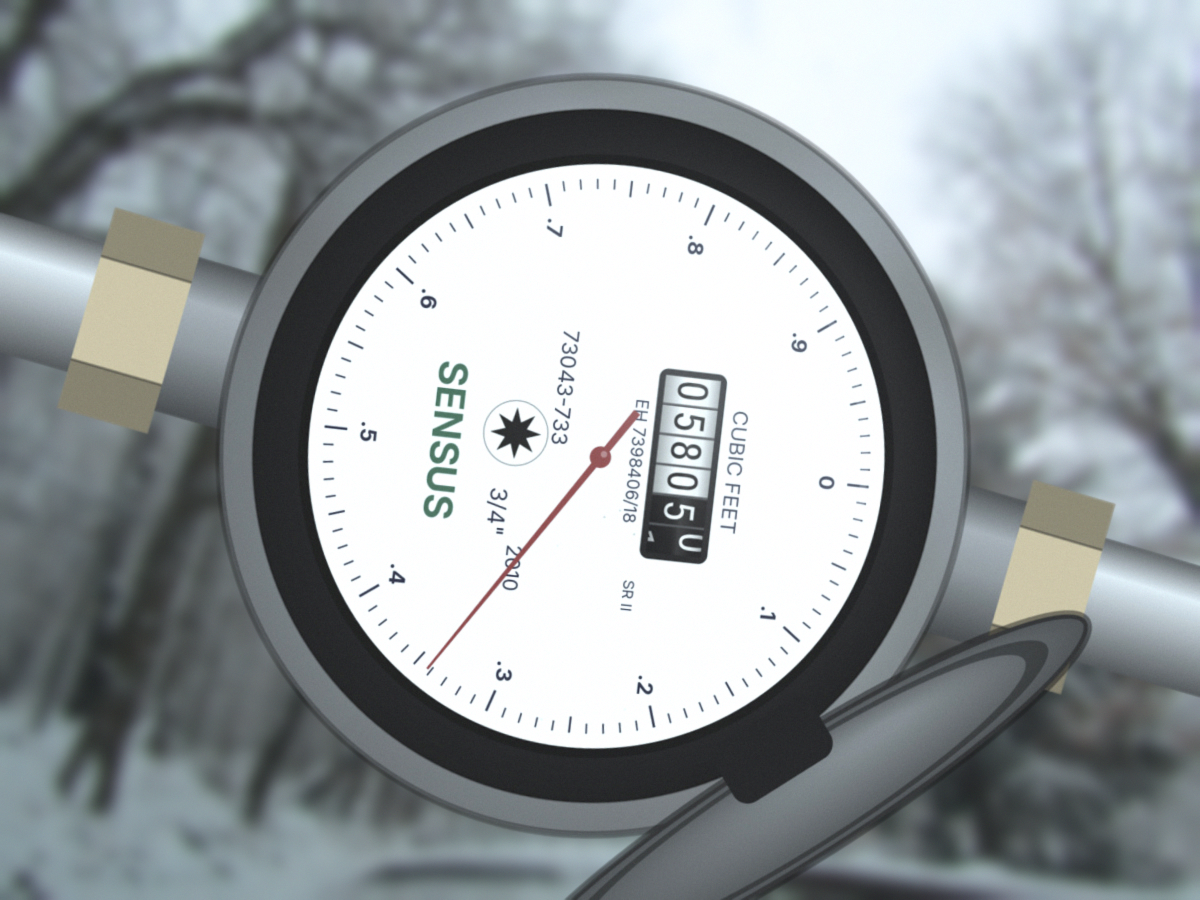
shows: 58050.34 ft³
